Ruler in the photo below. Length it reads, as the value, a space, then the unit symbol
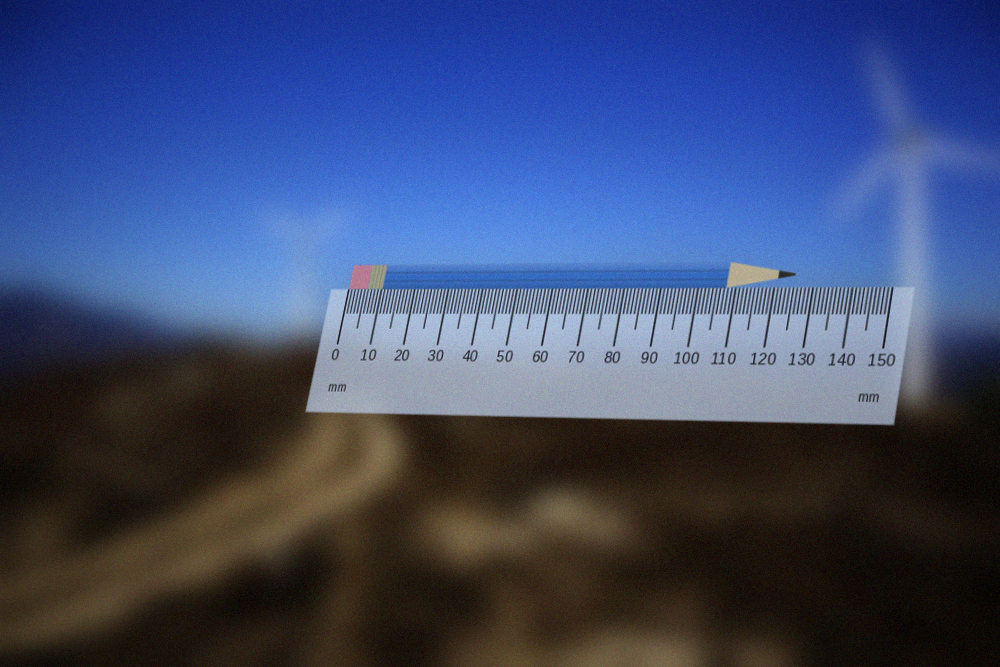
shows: 125 mm
